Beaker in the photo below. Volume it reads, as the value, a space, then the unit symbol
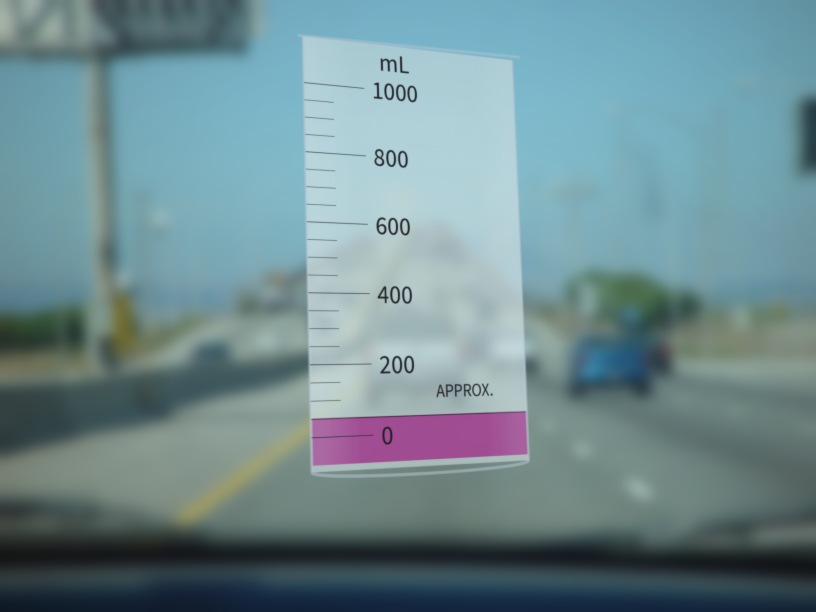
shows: 50 mL
